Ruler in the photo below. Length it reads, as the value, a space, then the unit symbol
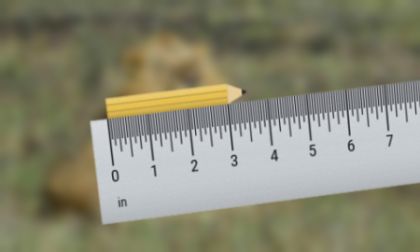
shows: 3.5 in
